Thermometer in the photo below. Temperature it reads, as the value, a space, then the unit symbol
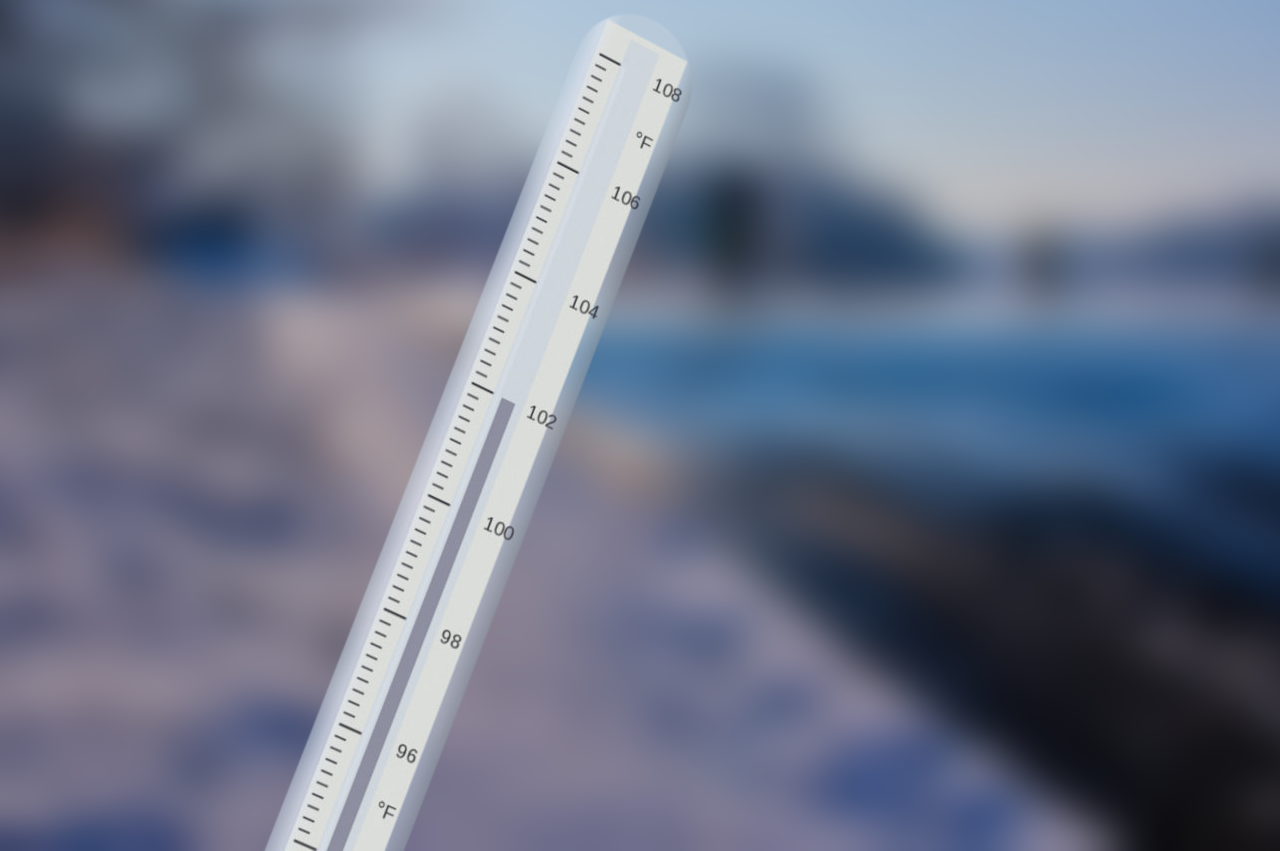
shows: 102 °F
